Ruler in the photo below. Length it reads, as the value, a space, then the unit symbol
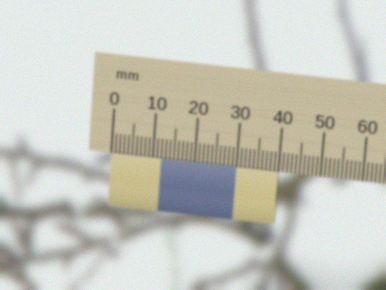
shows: 40 mm
